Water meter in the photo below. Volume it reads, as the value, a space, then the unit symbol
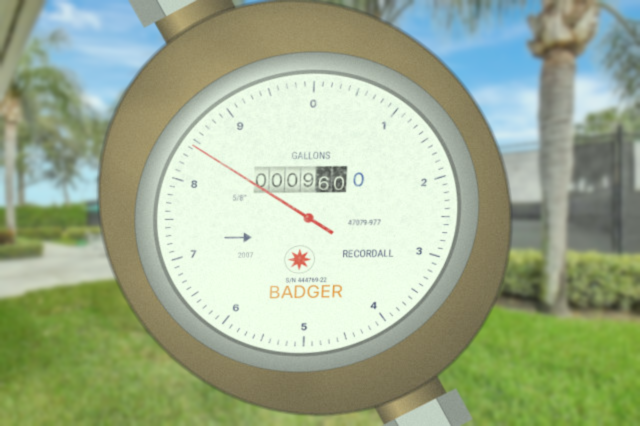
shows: 9598.4 gal
